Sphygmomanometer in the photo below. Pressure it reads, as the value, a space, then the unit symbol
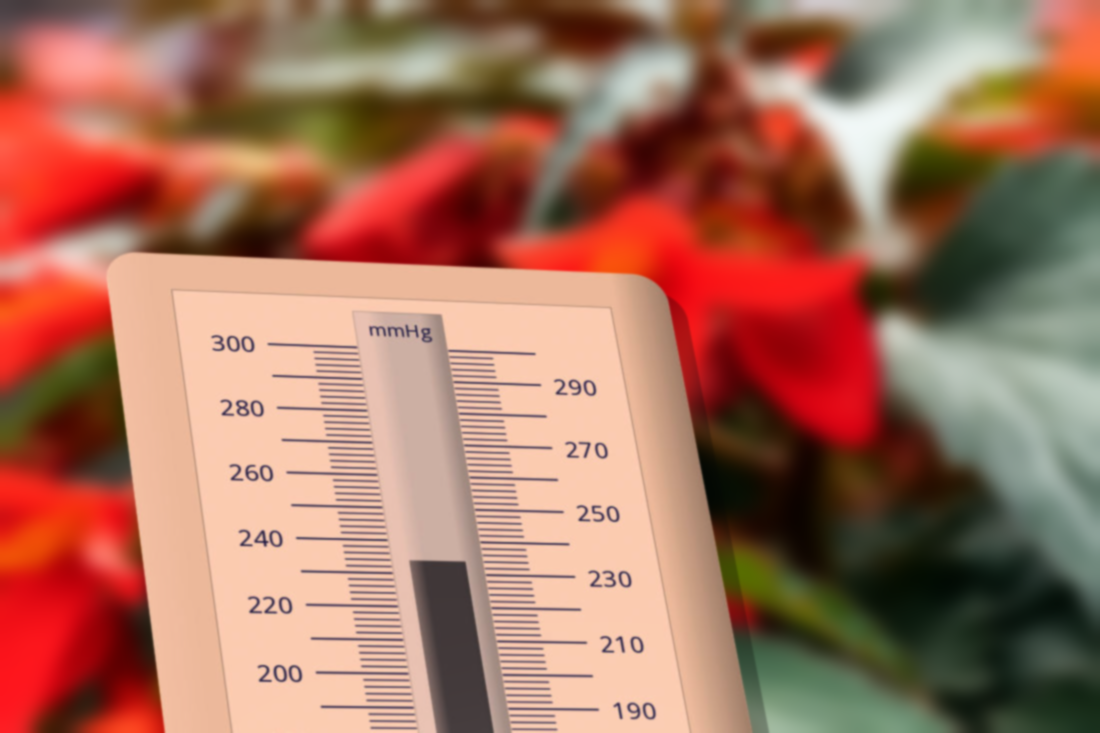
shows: 234 mmHg
